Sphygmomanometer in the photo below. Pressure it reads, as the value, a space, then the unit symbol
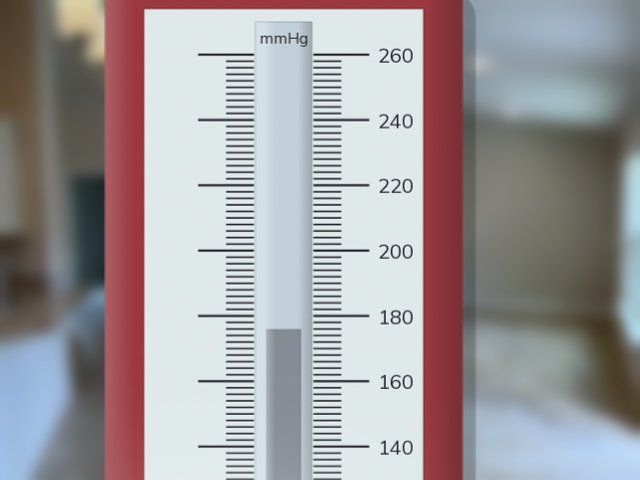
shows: 176 mmHg
